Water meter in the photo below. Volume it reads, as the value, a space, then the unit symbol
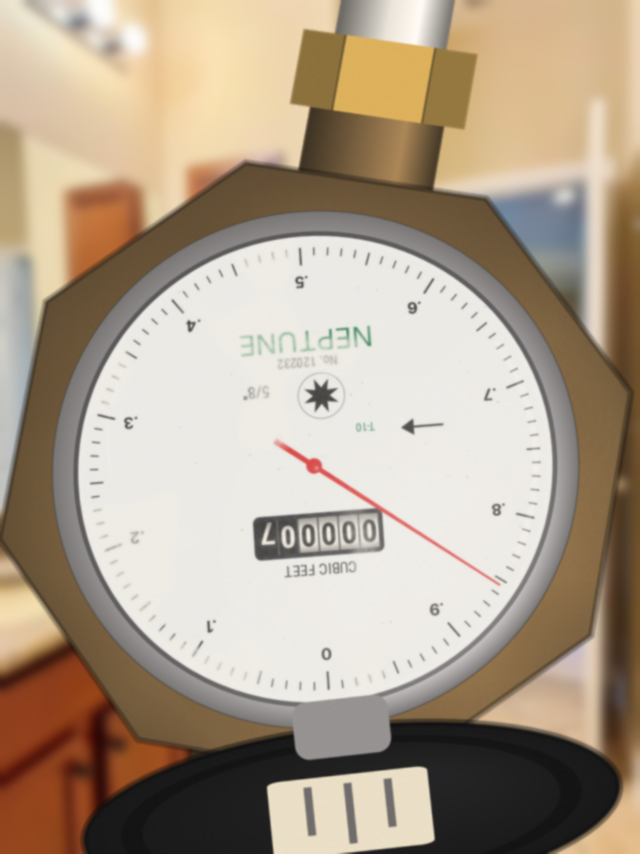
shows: 6.85 ft³
